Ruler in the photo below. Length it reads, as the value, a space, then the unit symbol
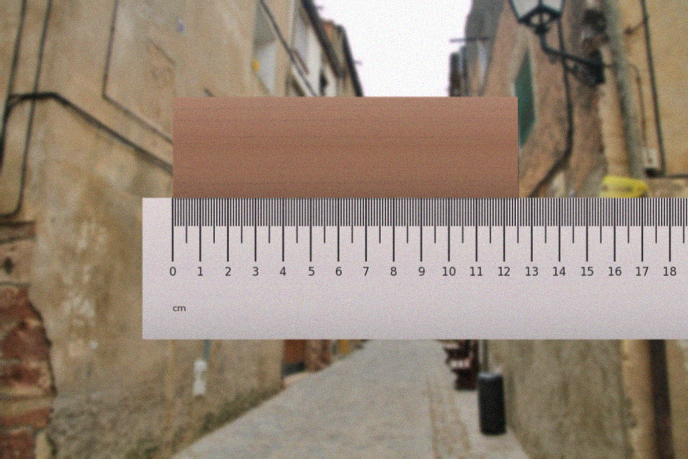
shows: 12.5 cm
